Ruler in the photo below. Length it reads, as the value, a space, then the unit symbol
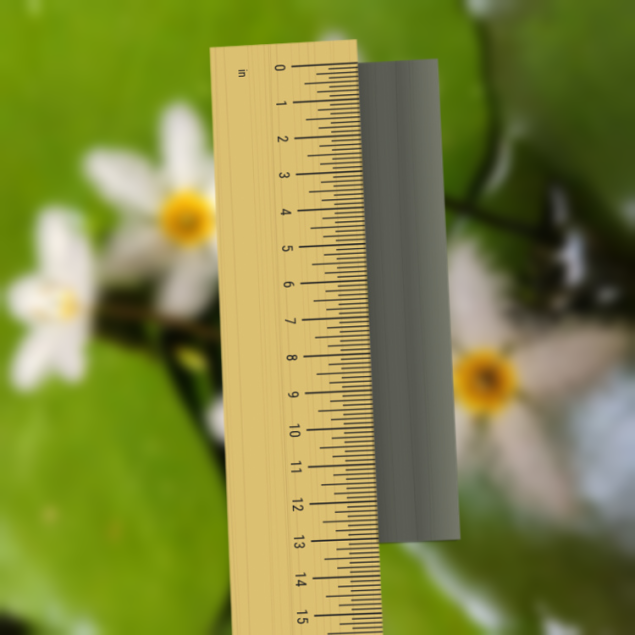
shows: 13.125 in
